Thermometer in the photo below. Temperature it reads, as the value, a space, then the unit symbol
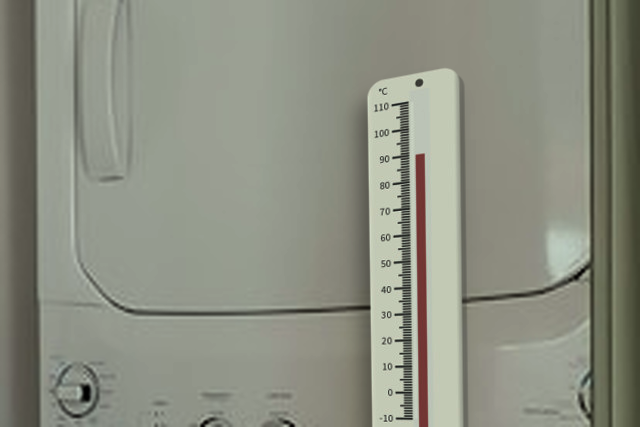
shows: 90 °C
